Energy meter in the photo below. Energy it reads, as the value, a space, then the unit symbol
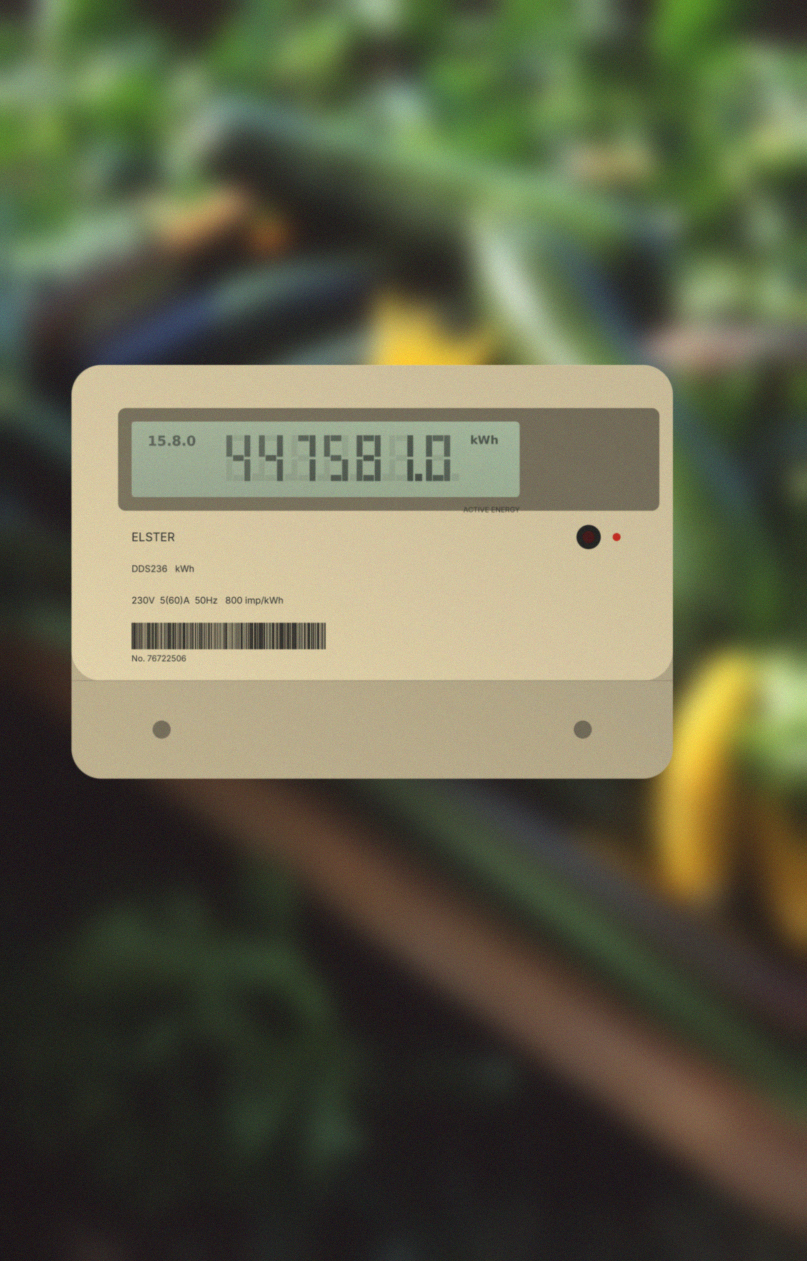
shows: 447581.0 kWh
